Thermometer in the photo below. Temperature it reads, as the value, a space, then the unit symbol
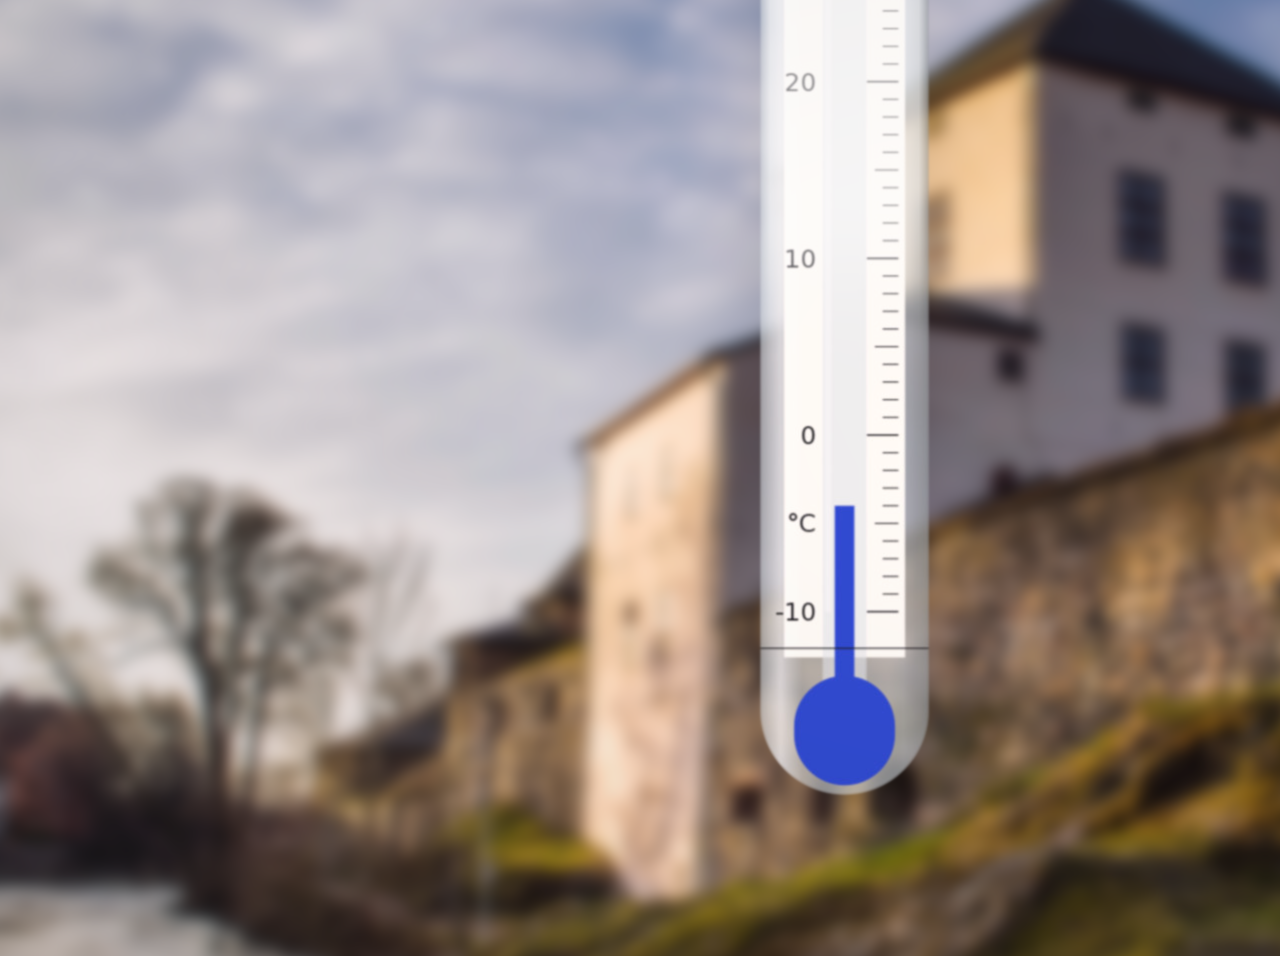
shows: -4 °C
